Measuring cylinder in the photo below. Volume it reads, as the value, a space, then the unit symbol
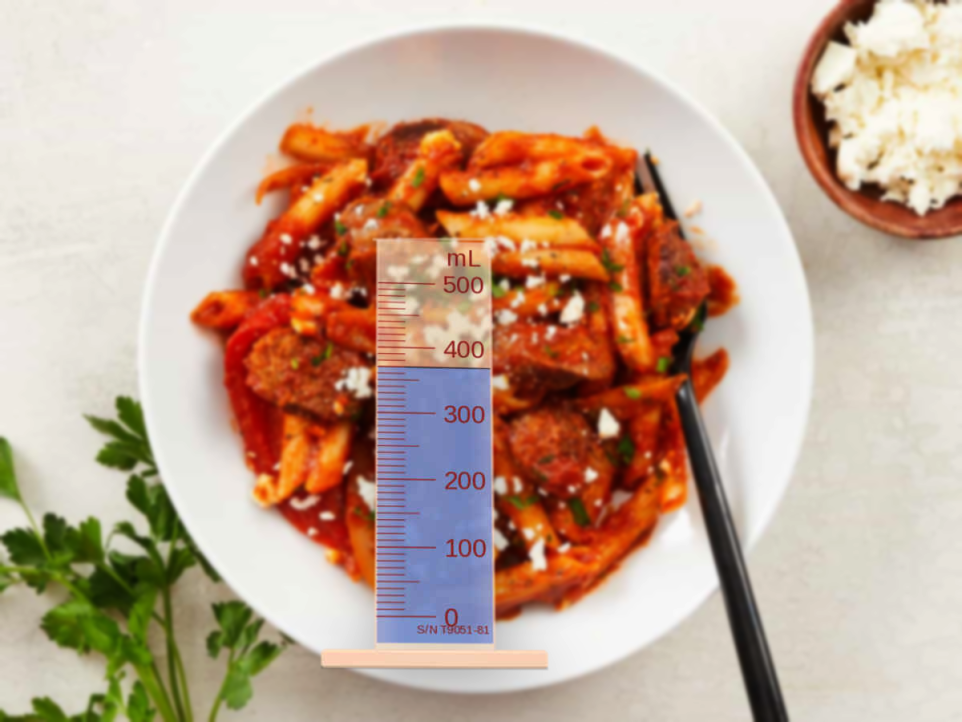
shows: 370 mL
